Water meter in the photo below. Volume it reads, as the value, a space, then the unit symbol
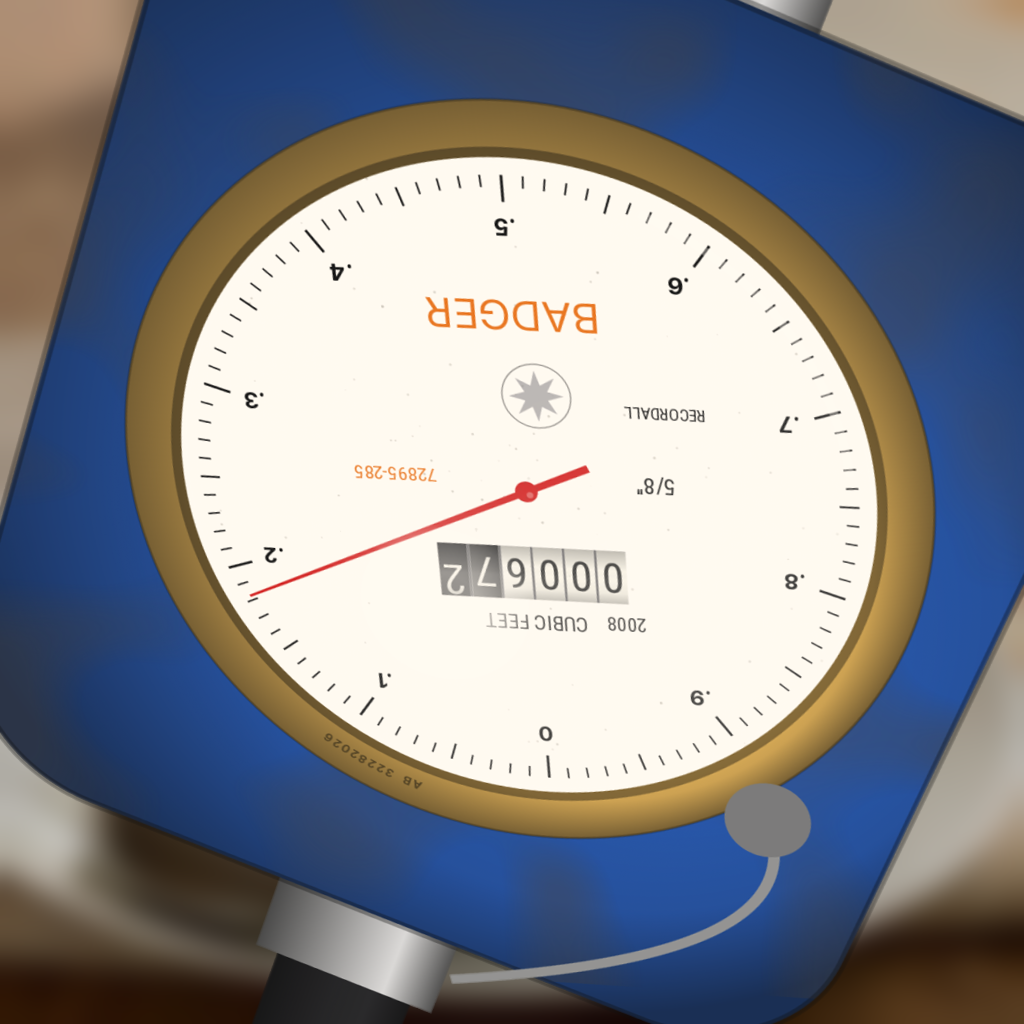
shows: 672.18 ft³
